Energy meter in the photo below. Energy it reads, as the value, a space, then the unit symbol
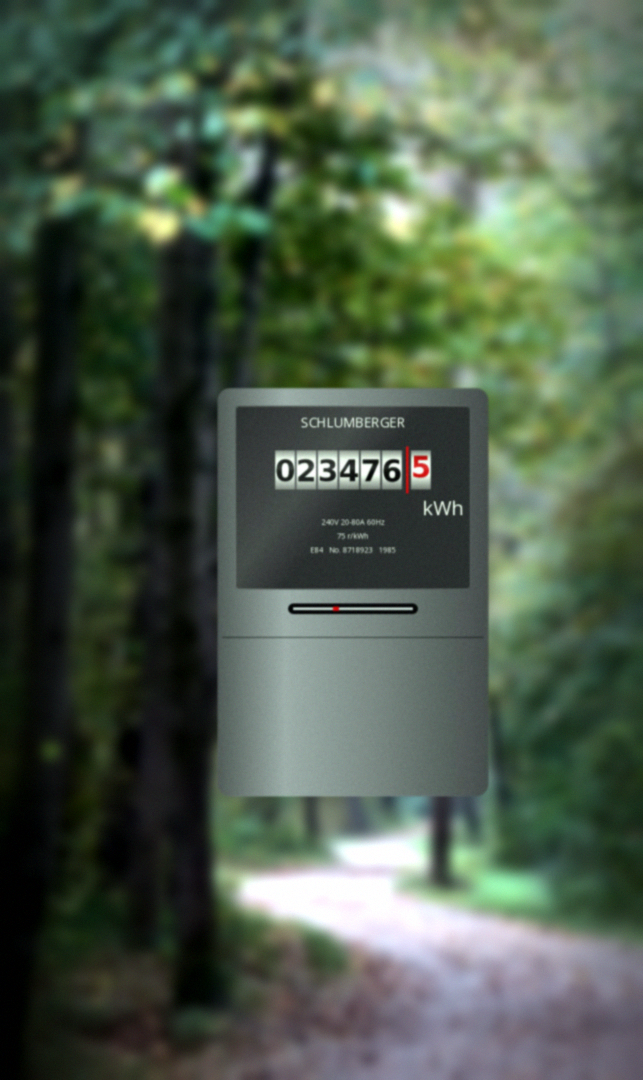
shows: 23476.5 kWh
